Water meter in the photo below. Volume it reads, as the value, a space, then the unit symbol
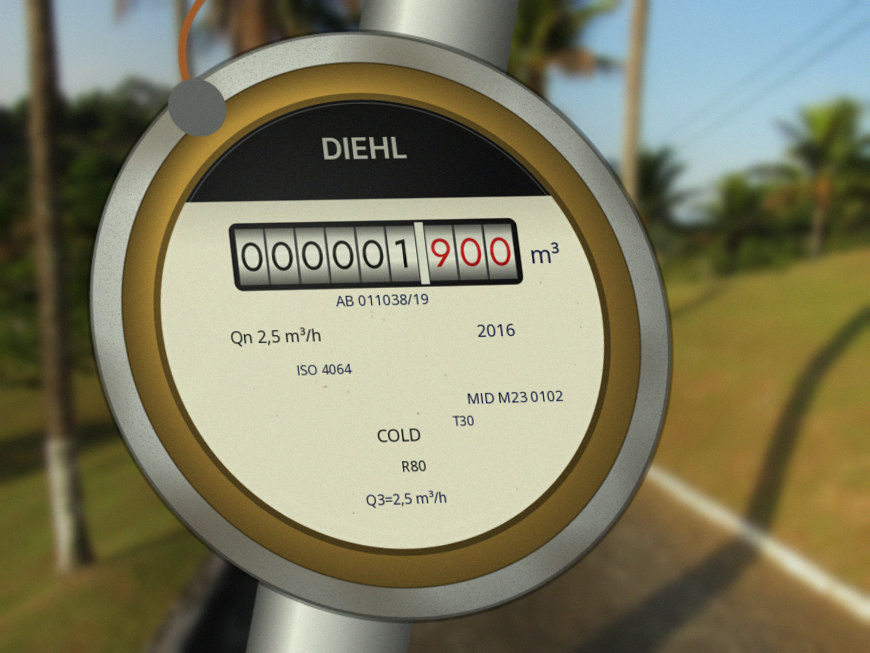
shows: 1.900 m³
